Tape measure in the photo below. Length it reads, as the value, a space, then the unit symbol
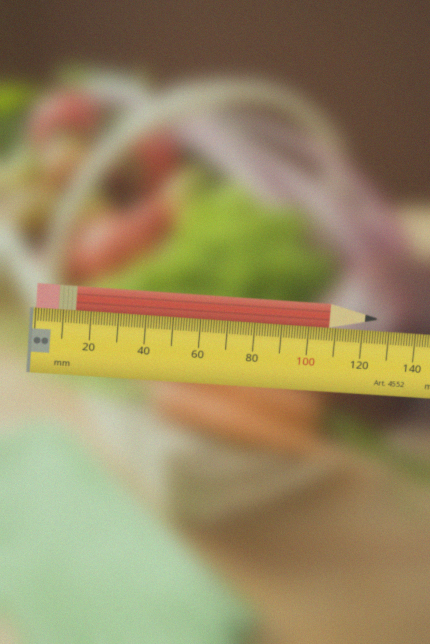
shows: 125 mm
